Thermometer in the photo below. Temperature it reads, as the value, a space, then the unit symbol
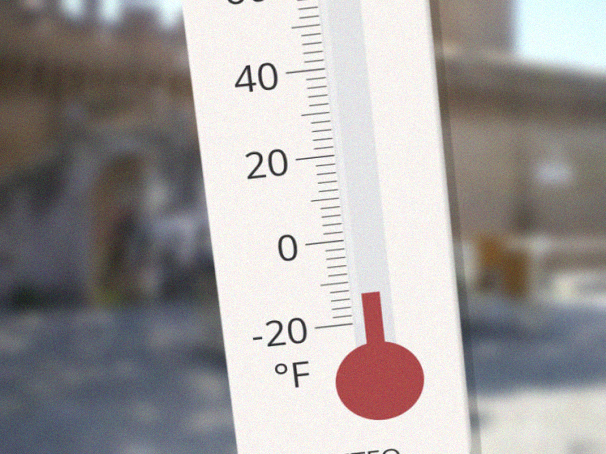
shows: -13 °F
